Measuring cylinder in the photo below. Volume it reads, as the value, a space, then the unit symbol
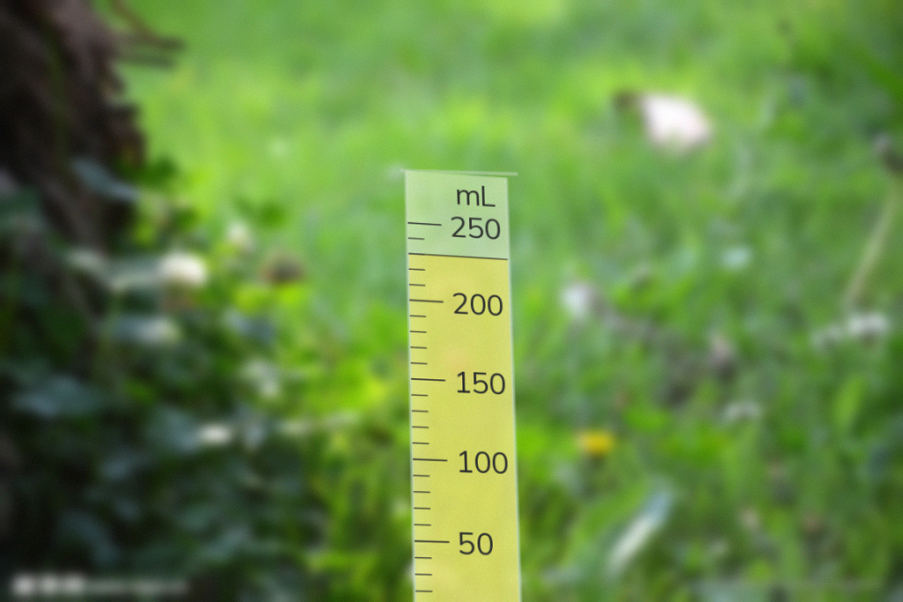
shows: 230 mL
